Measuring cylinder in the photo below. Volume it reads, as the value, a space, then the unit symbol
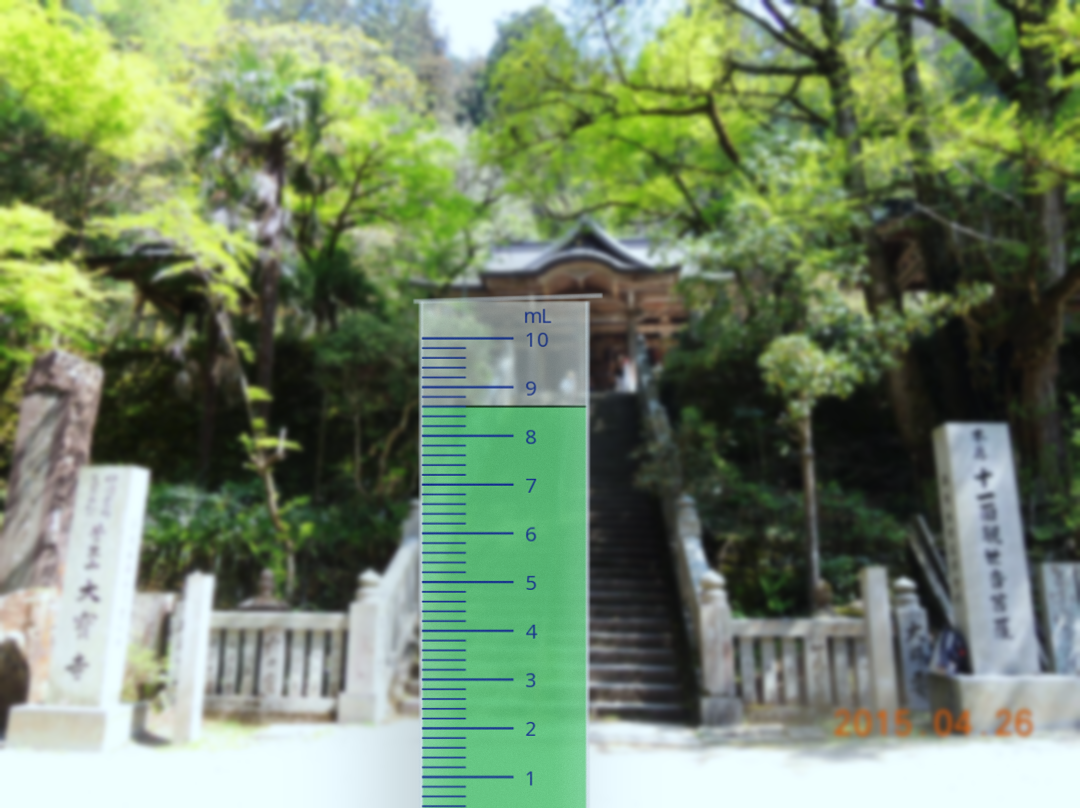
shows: 8.6 mL
